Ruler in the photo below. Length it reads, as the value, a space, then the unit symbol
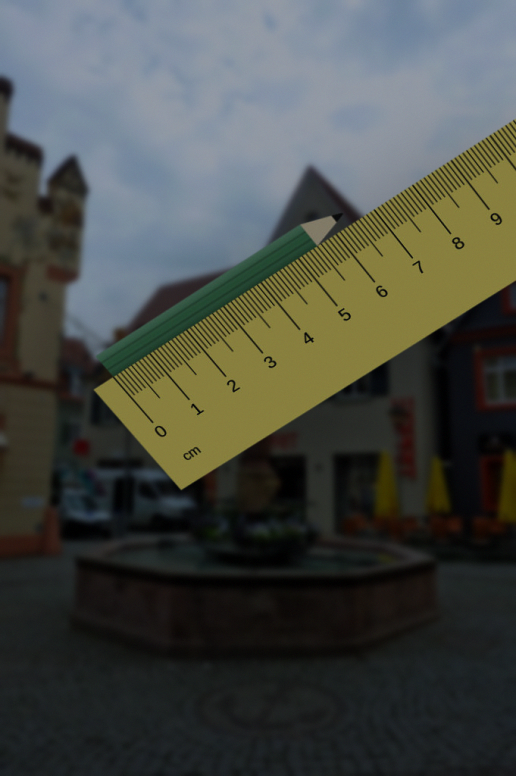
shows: 6.4 cm
